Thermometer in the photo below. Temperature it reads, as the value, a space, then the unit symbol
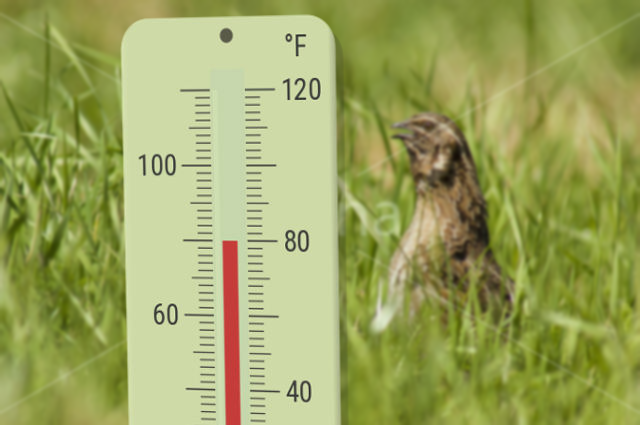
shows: 80 °F
